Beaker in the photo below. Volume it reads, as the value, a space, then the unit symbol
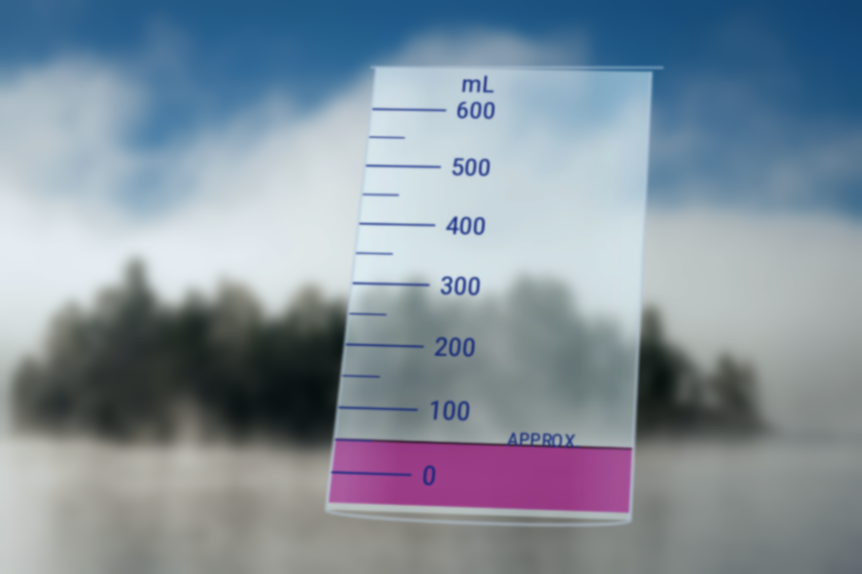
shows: 50 mL
